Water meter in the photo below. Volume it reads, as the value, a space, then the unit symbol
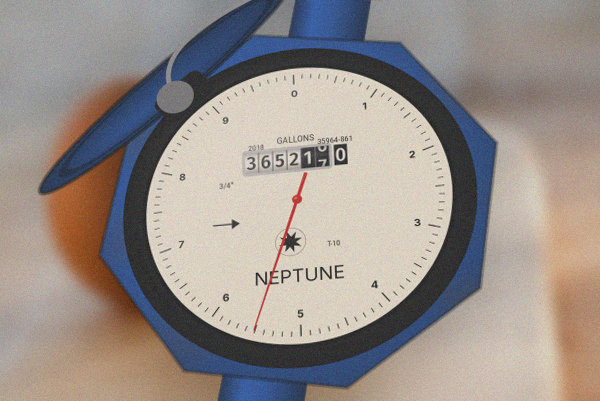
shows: 3652165.5 gal
